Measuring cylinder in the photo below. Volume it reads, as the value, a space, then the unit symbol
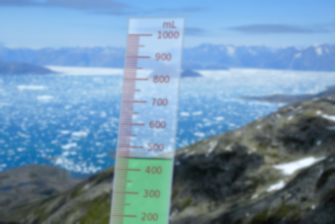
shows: 450 mL
